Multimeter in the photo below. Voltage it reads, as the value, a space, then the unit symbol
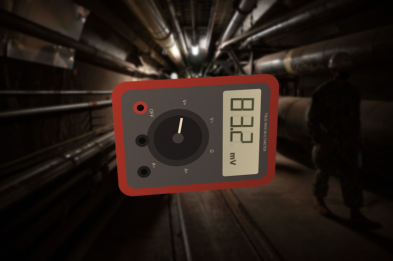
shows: 83.2 mV
